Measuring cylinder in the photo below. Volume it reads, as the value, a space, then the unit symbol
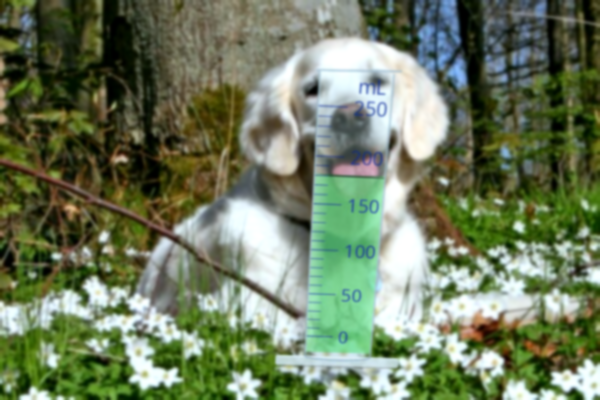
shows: 180 mL
